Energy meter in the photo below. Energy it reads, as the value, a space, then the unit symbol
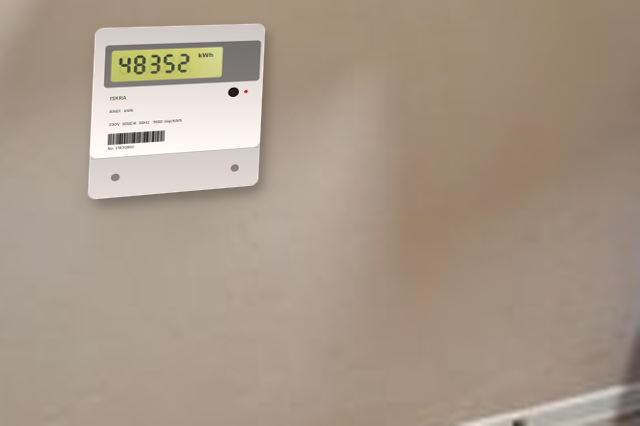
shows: 48352 kWh
